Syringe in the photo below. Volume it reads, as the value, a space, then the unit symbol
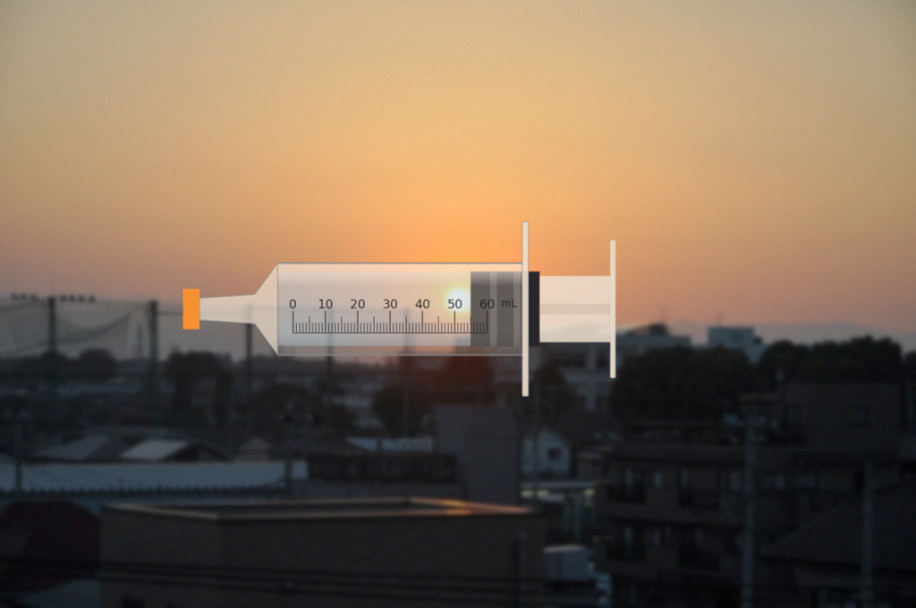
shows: 55 mL
